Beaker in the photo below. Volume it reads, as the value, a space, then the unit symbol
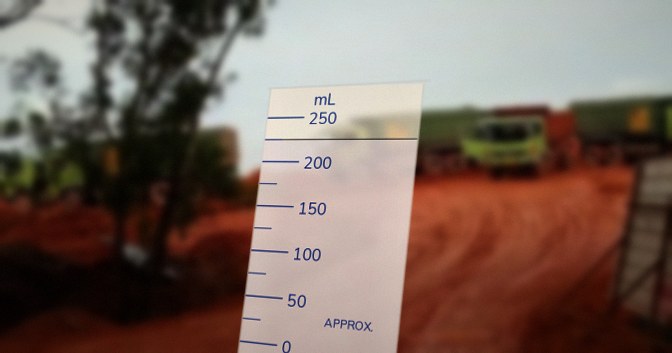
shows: 225 mL
